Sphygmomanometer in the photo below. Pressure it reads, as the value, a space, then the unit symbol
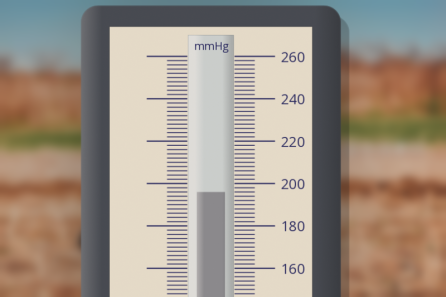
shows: 196 mmHg
